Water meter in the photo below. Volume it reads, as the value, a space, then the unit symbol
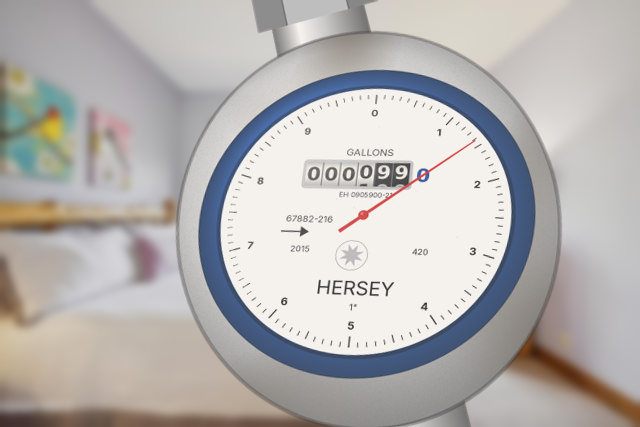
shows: 991.4 gal
